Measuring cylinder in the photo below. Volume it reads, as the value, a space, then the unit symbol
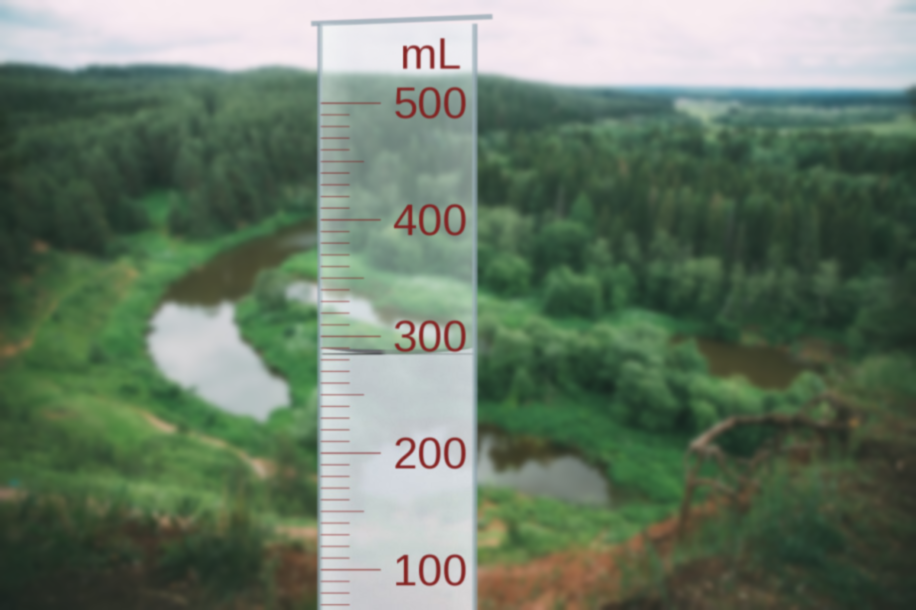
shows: 285 mL
